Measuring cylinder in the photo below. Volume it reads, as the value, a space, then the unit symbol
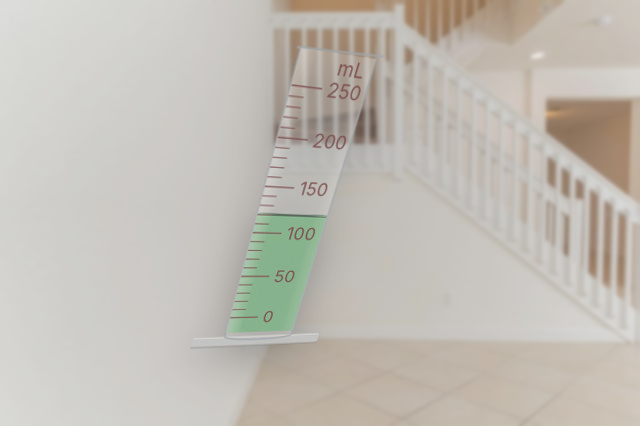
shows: 120 mL
